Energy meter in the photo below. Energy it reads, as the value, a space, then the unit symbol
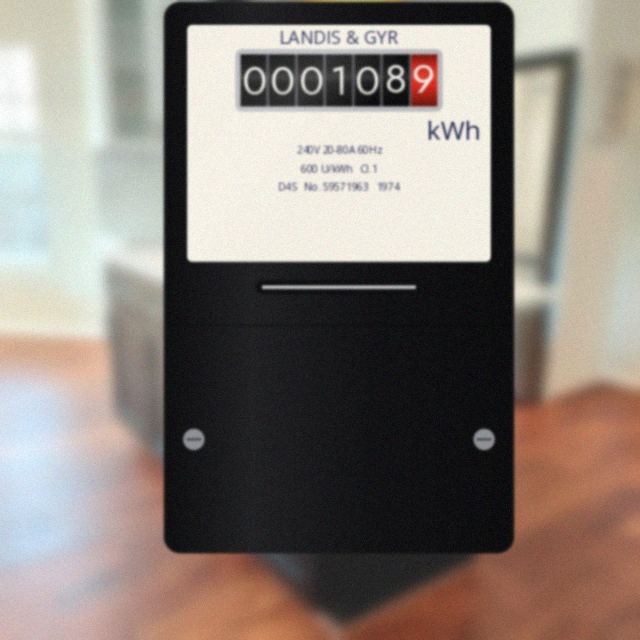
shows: 108.9 kWh
